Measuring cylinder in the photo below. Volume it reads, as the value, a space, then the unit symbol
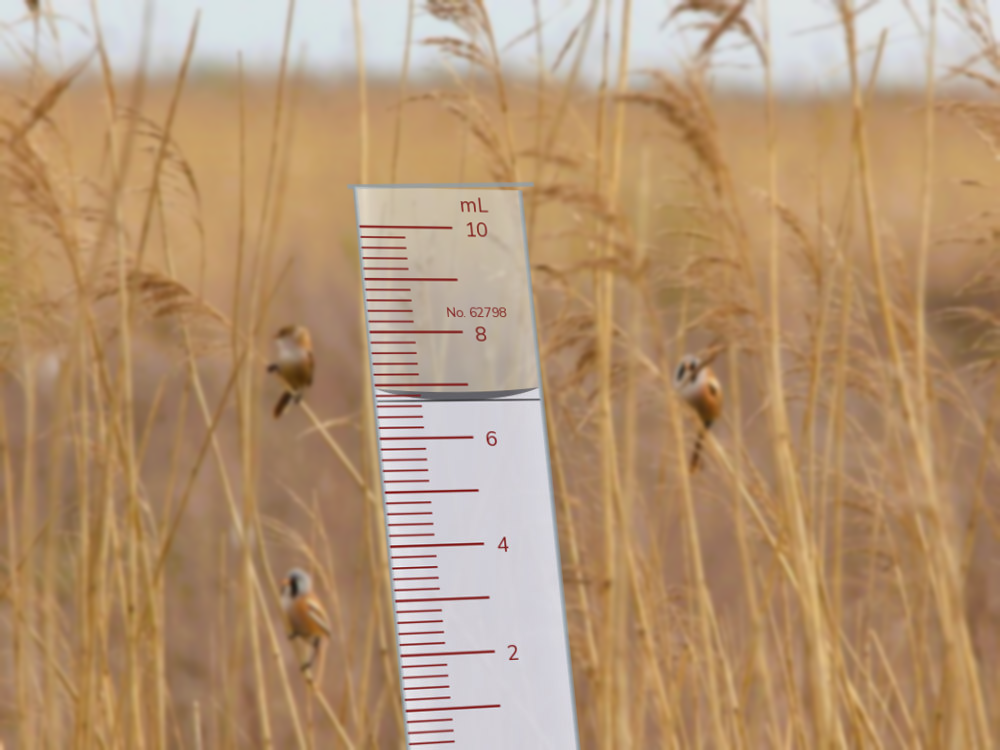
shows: 6.7 mL
